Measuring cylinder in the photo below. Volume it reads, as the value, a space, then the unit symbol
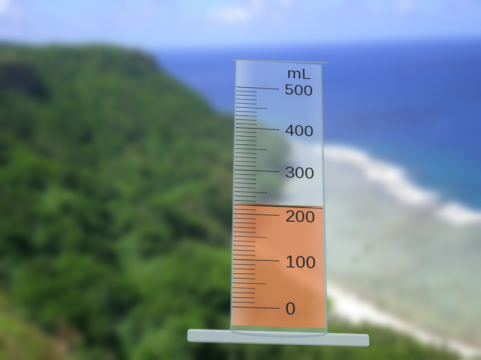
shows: 220 mL
